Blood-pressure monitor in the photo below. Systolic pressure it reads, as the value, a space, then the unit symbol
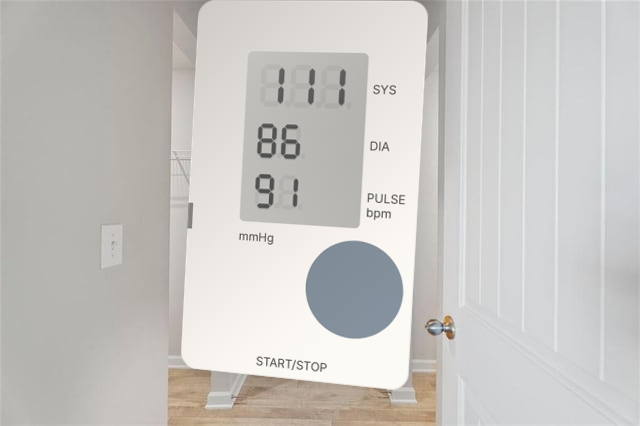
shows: 111 mmHg
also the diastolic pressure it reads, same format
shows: 86 mmHg
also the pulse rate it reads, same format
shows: 91 bpm
